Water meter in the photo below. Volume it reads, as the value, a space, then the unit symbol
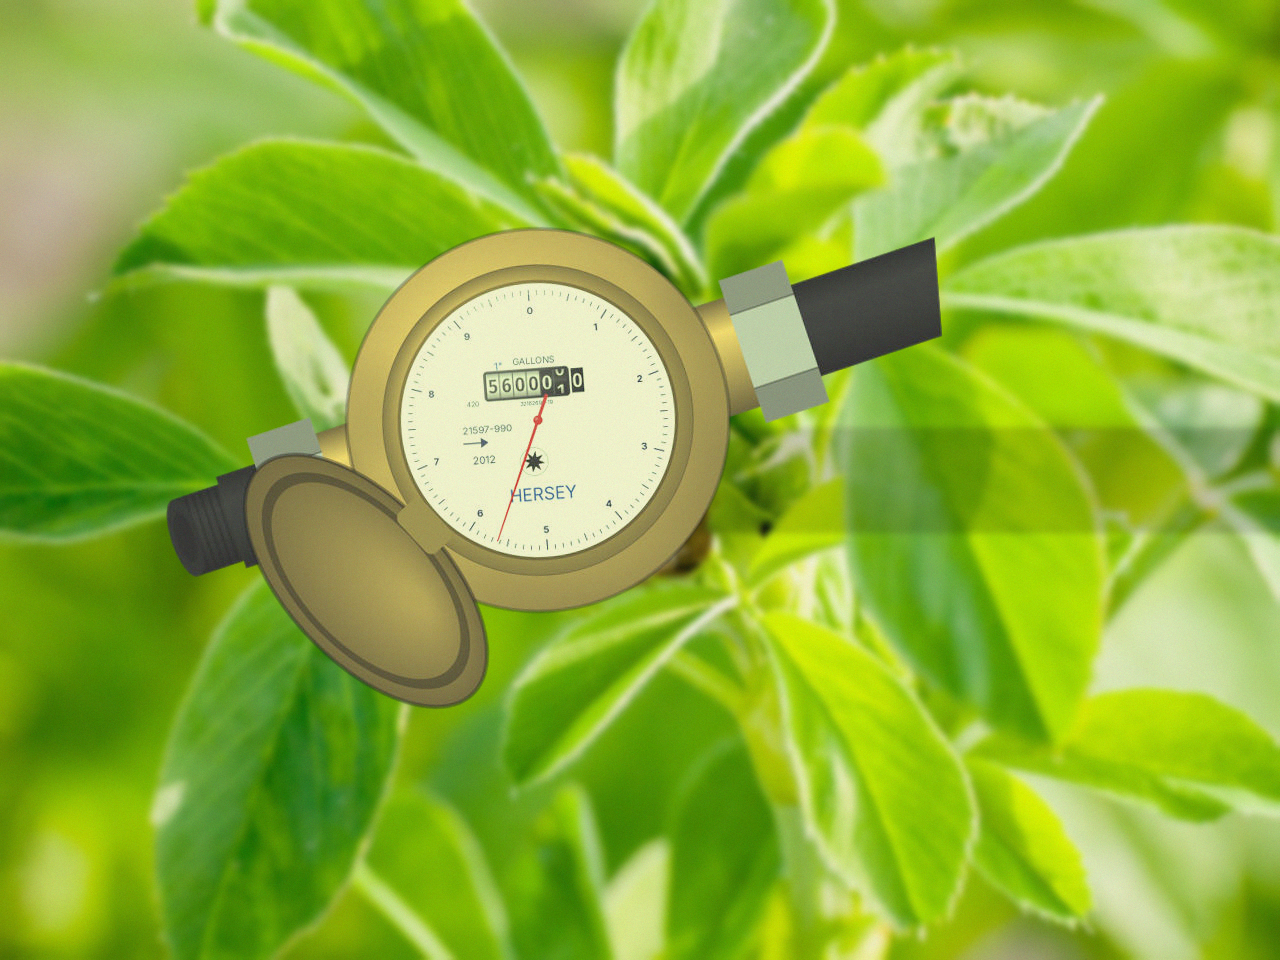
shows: 5600005.6 gal
